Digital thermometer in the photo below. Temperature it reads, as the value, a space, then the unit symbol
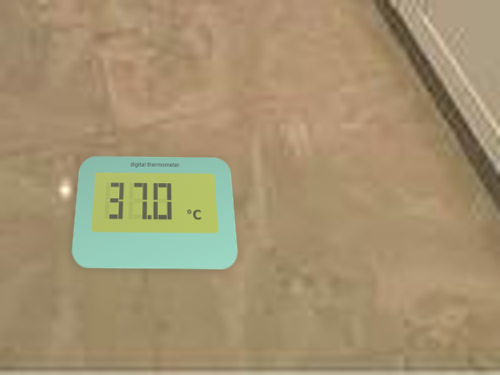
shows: 37.0 °C
